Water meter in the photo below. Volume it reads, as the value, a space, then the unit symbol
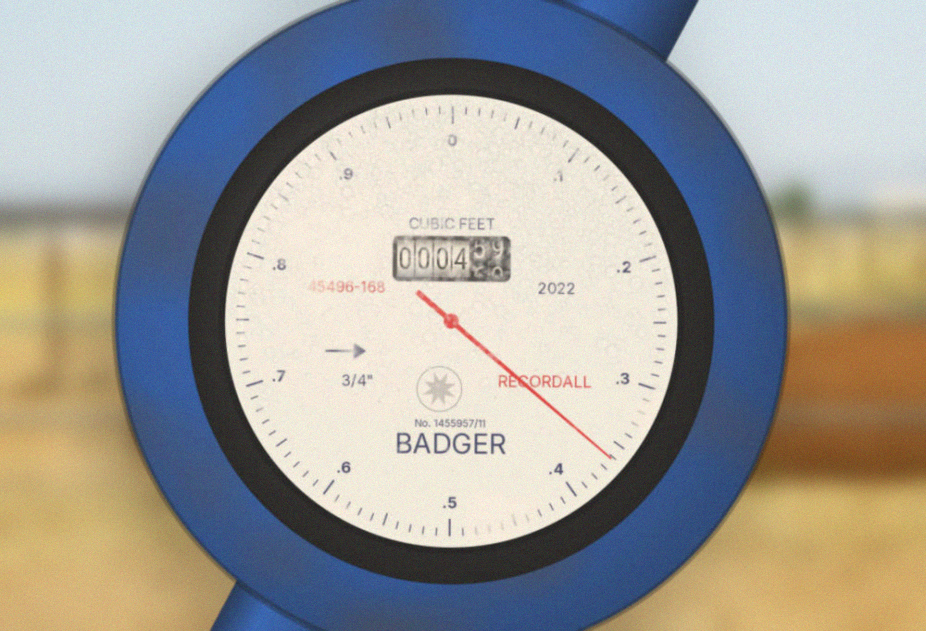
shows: 459.36 ft³
